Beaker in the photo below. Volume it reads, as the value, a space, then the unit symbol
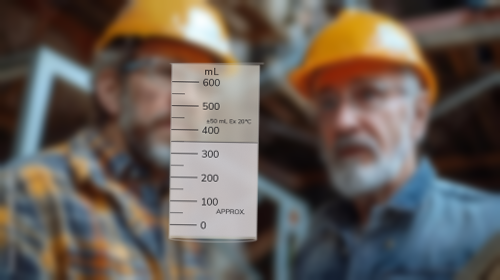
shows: 350 mL
